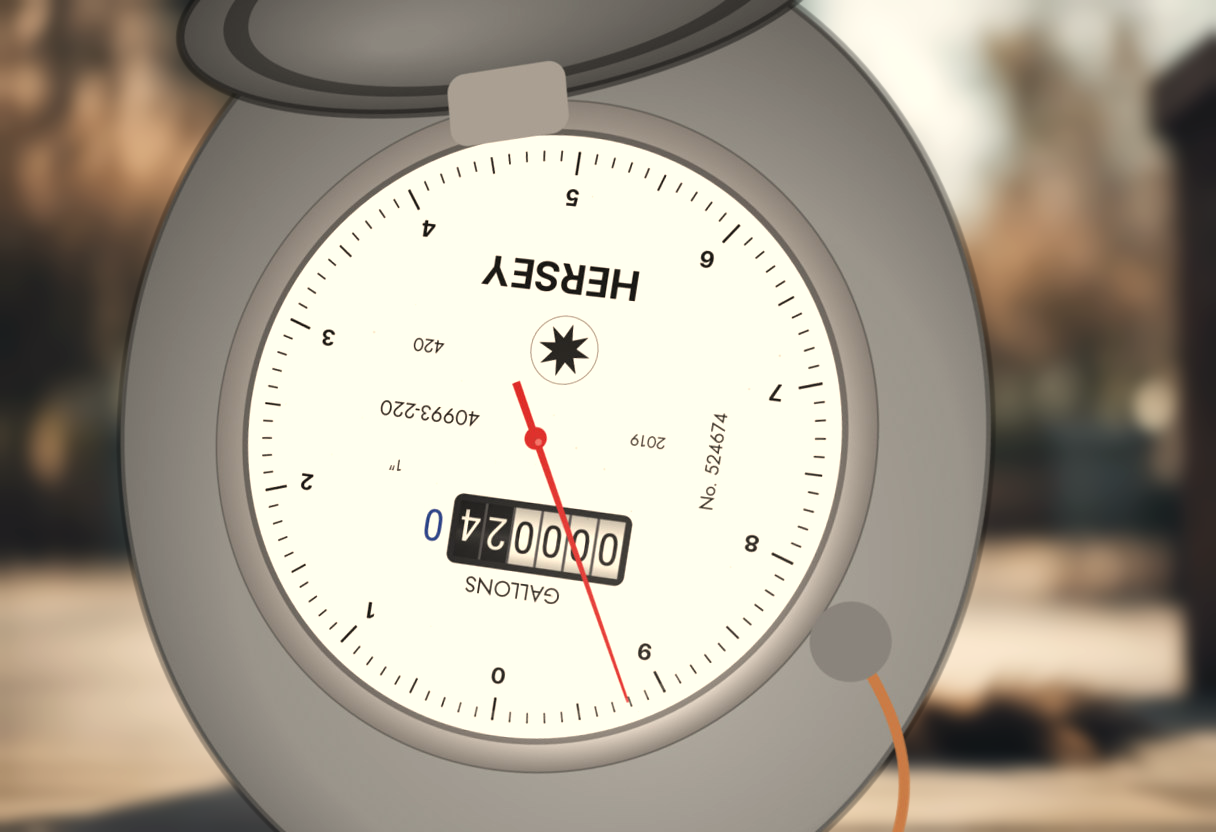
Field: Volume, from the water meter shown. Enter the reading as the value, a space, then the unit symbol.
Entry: 239.2 gal
